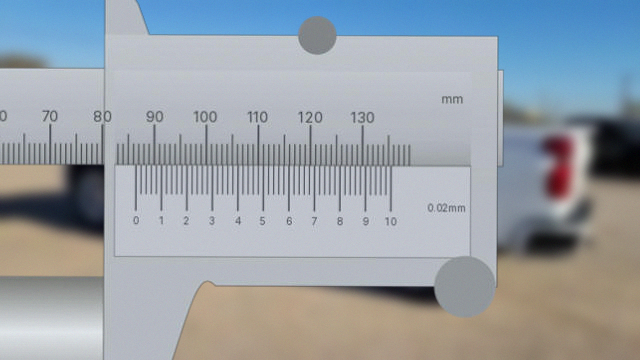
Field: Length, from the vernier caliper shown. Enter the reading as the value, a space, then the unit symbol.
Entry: 86.5 mm
